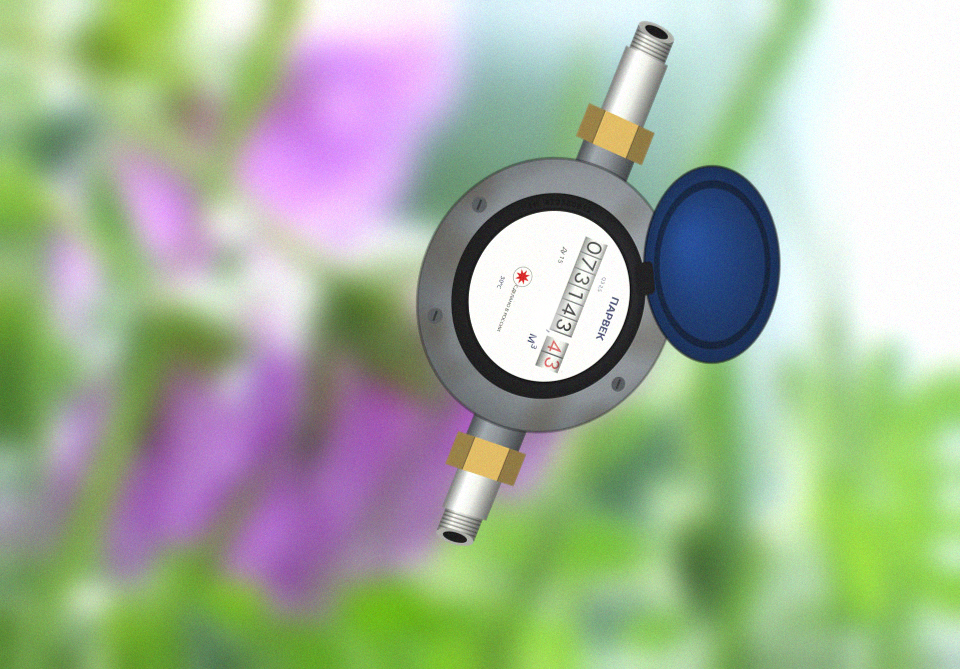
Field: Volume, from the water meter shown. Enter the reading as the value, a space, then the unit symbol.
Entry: 73143.43 m³
